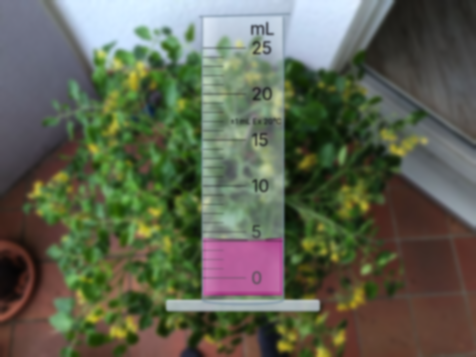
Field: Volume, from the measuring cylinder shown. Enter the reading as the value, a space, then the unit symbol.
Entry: 4 mL
